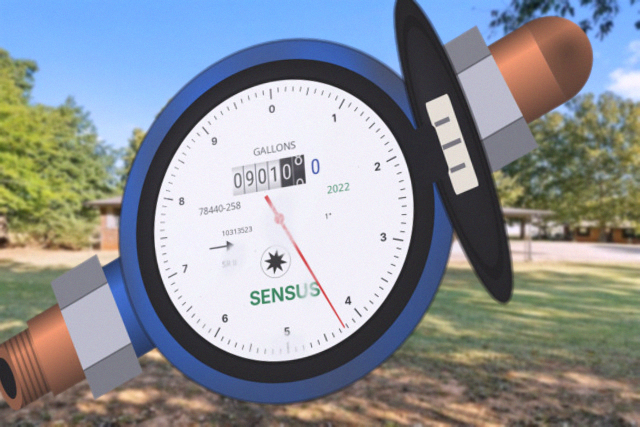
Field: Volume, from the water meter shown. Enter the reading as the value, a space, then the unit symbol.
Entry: 901084.2 gal
